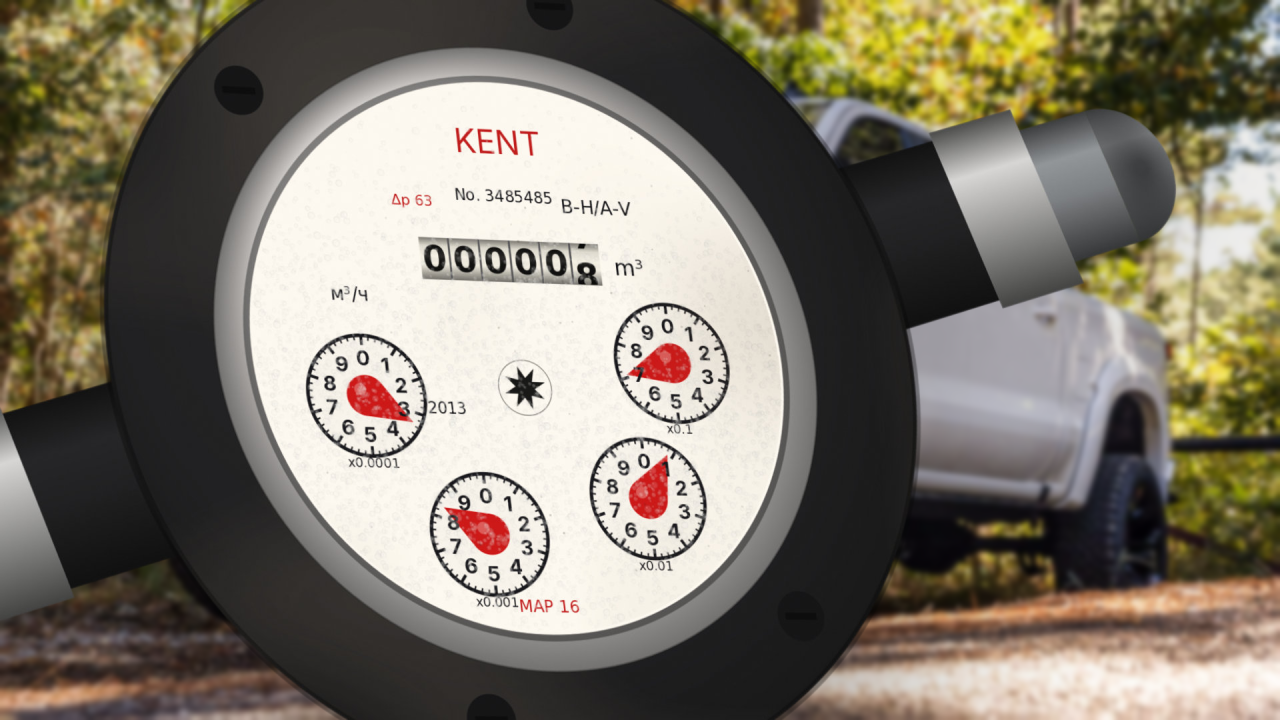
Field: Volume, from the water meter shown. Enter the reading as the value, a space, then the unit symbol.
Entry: 7.7083 m³
